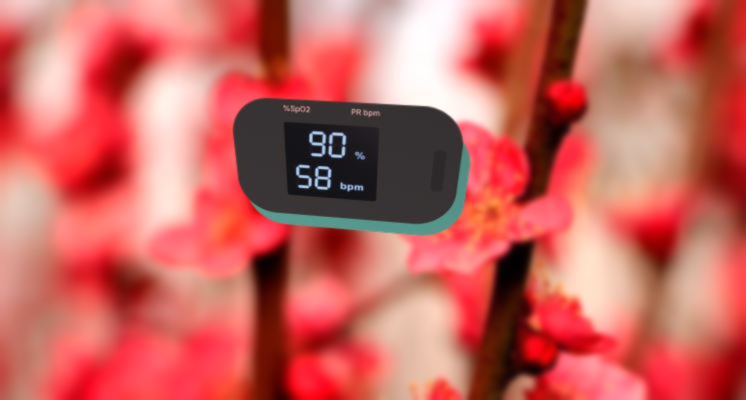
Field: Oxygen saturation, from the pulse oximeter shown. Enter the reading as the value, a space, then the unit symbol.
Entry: 90 %
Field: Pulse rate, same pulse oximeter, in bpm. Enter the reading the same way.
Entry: 58 bpm
